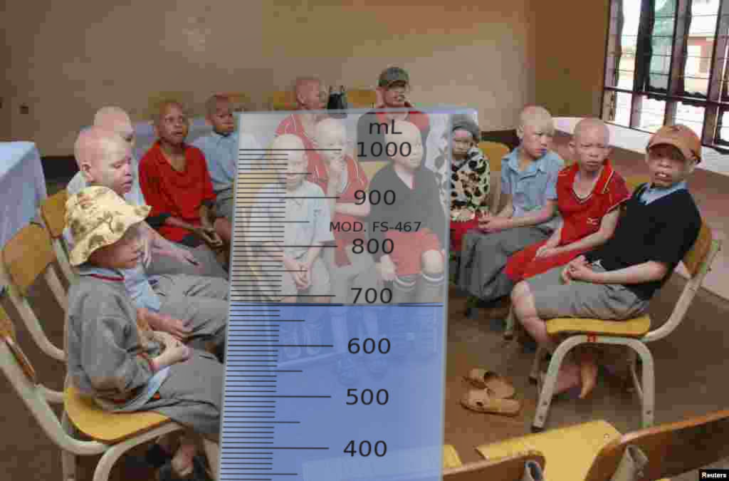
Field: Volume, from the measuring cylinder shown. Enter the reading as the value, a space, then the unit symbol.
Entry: 680 mL
